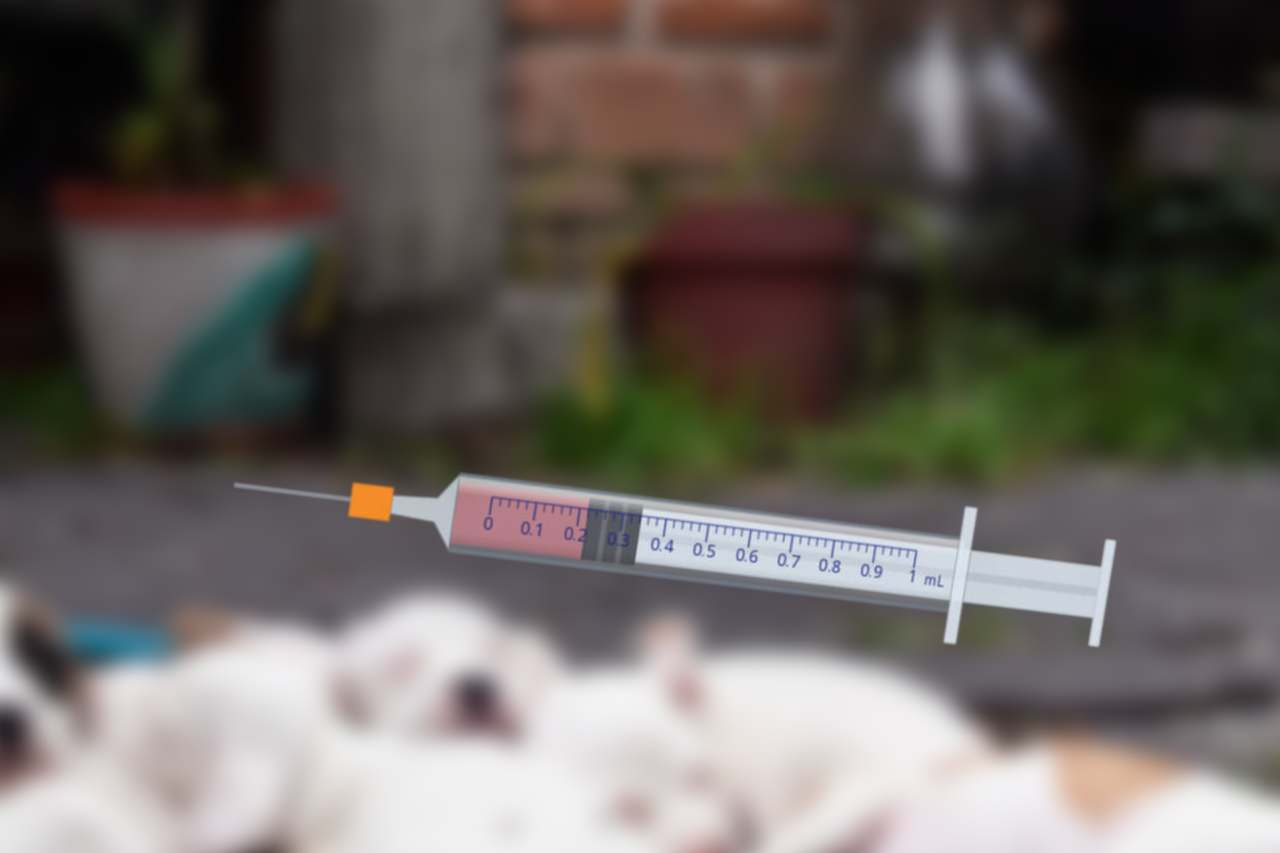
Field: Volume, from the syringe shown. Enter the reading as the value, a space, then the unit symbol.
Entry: 0.22 mL
